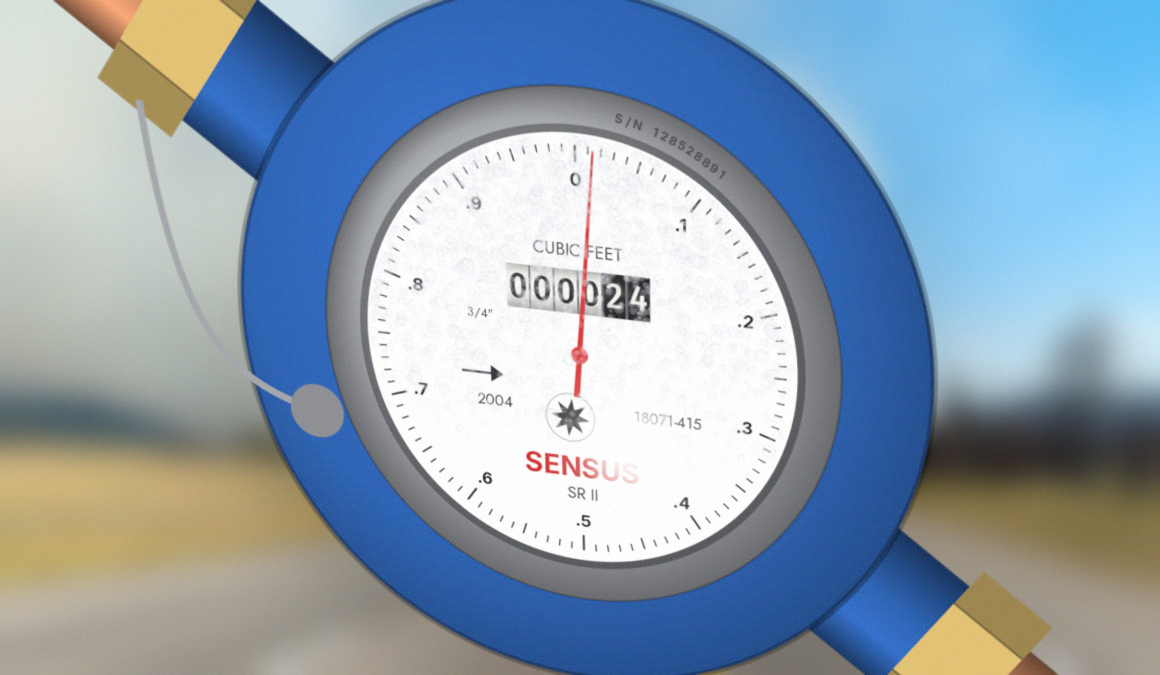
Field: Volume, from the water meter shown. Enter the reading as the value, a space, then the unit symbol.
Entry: 24.01 ft³
